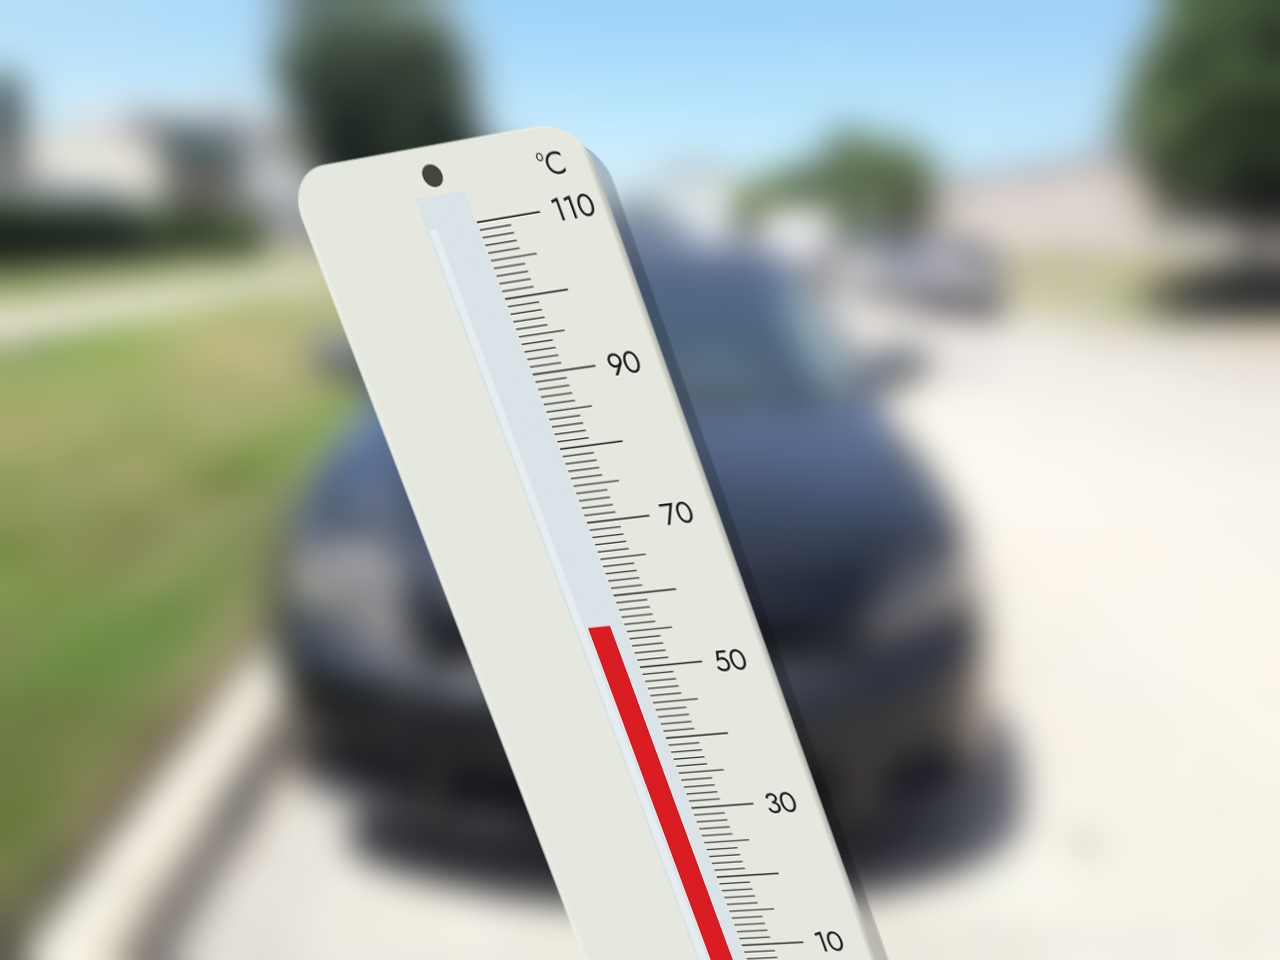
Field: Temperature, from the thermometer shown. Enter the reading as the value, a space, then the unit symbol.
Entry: 56 °C
